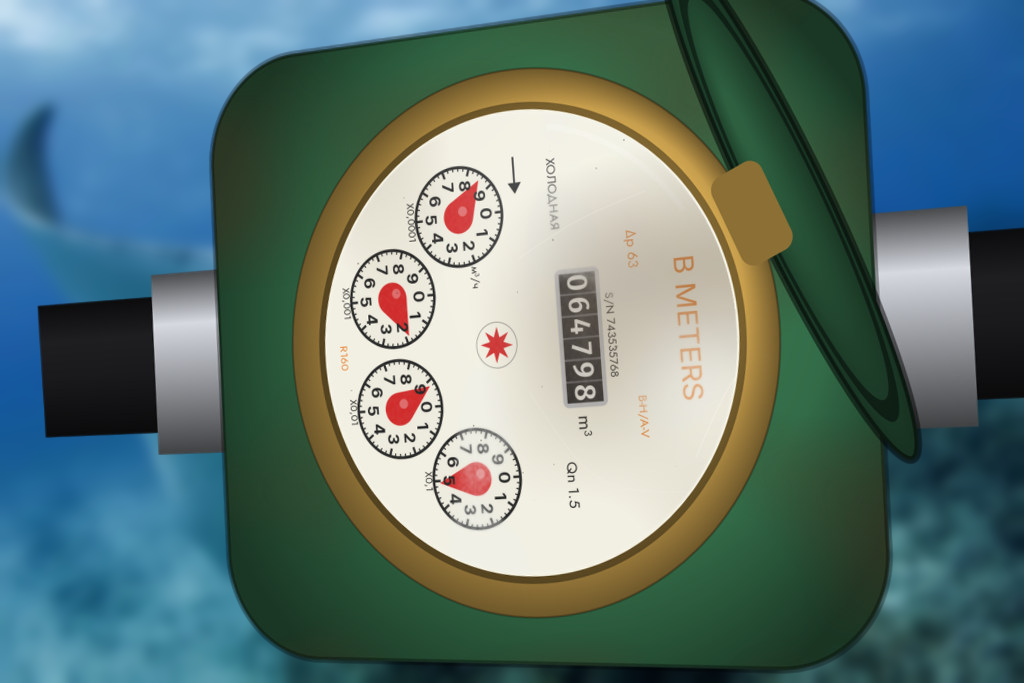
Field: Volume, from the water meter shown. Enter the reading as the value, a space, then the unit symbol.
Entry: 64798.4918 m³
